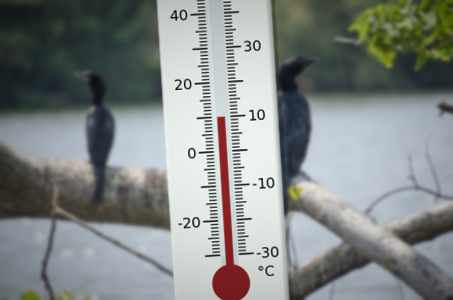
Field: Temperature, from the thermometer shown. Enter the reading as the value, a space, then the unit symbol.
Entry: 10 °C
